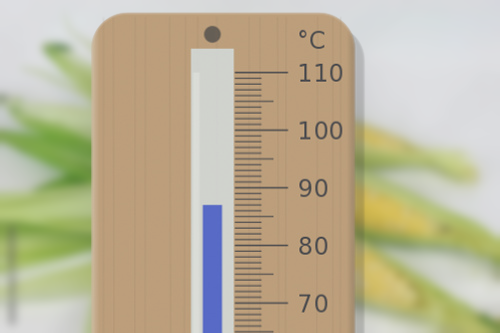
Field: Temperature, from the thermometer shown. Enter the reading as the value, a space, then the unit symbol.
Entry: 87 °C
